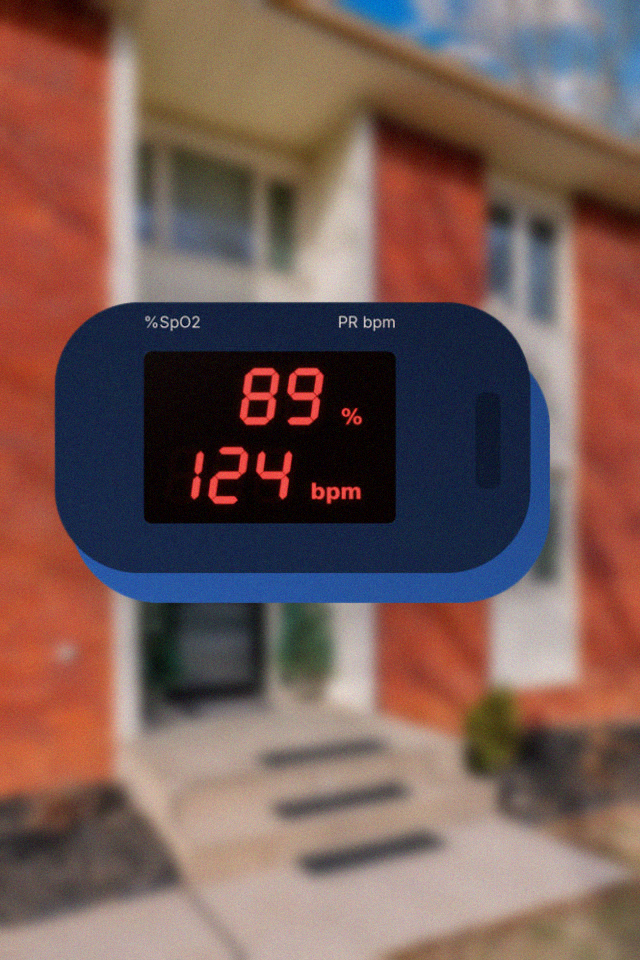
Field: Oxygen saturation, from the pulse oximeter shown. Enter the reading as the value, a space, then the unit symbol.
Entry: 89 %
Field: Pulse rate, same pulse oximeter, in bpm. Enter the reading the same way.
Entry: 124 bpm
